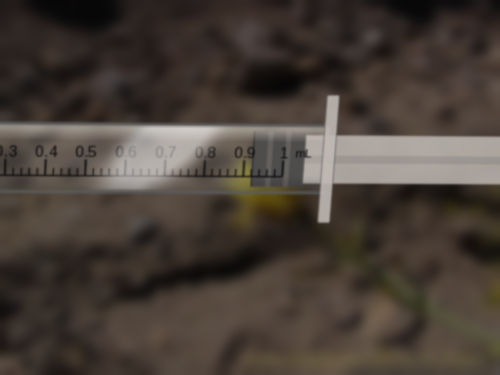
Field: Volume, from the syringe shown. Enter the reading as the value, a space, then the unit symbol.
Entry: 0.92 mL
